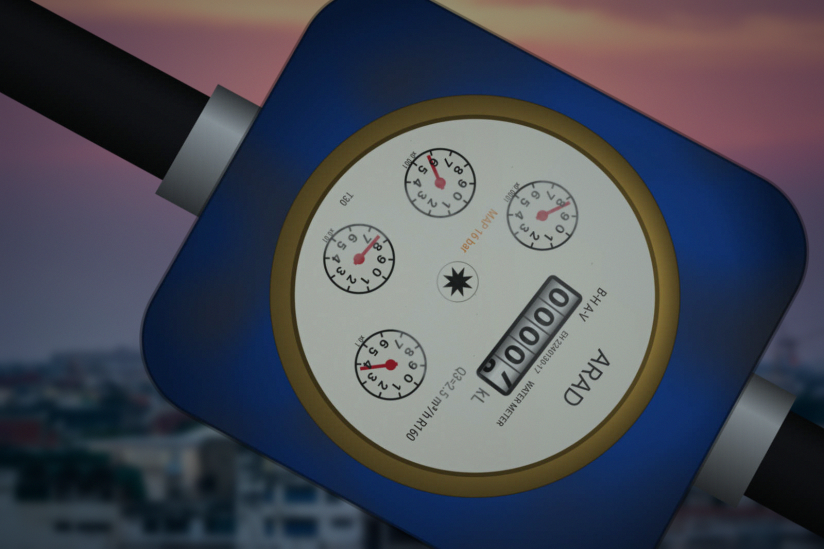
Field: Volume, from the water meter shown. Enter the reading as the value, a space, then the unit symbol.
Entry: 7.3758 kL
